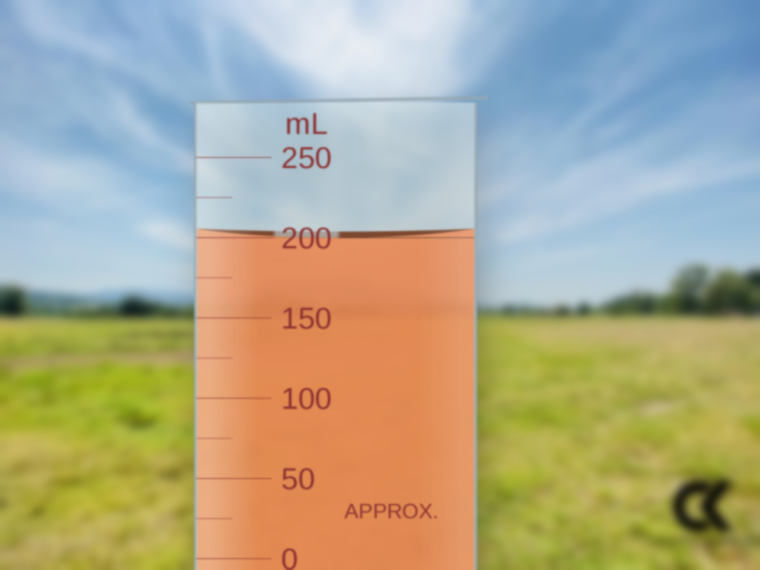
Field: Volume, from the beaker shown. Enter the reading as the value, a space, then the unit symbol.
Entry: 200 mL
